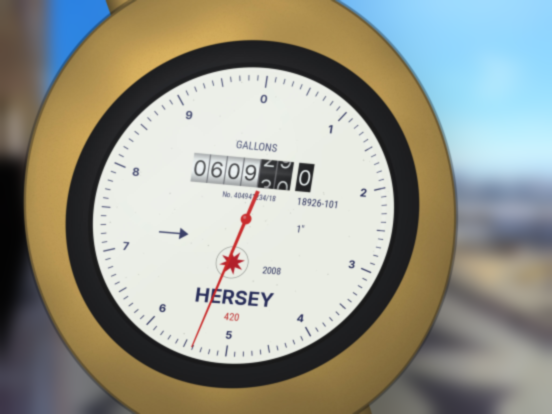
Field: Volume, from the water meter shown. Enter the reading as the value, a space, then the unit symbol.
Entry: 609295.4 gal
